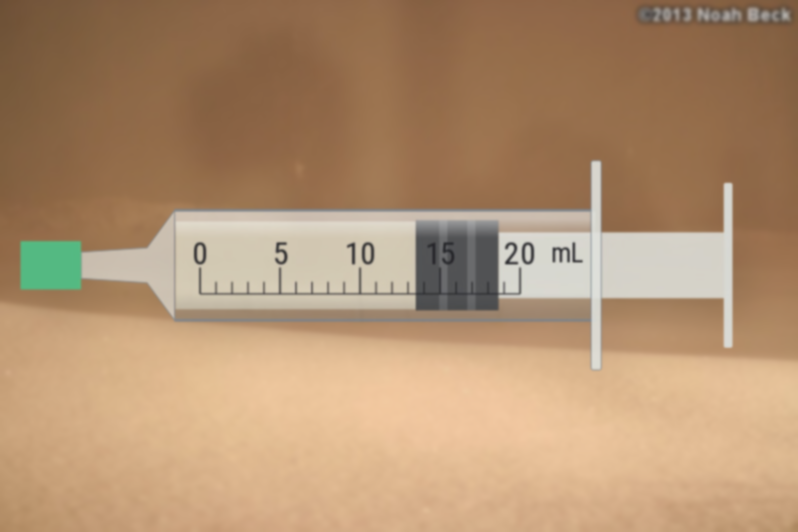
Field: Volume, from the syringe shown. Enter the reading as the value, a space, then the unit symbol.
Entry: 13.5 mL
